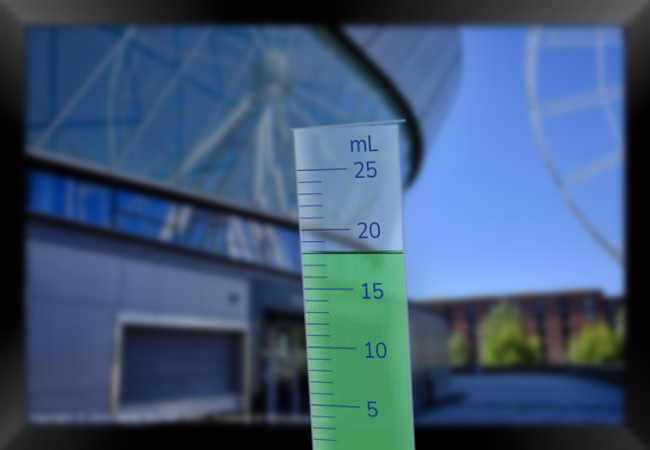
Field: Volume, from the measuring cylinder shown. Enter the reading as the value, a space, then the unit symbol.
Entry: 18 mL
